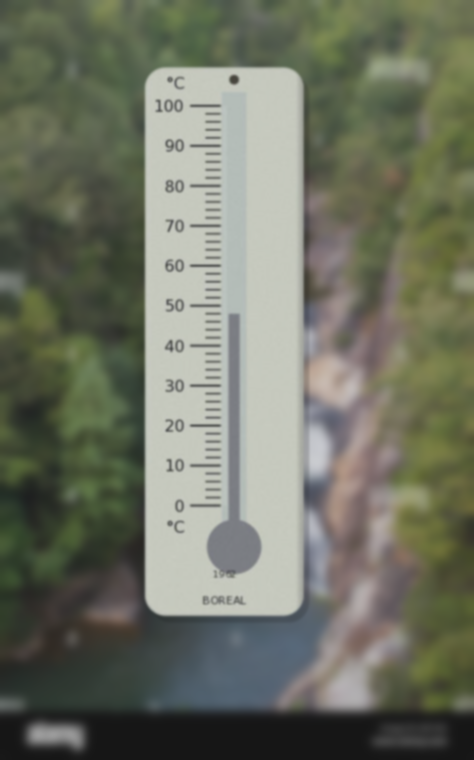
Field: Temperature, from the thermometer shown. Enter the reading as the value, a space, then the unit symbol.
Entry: 48 °C
